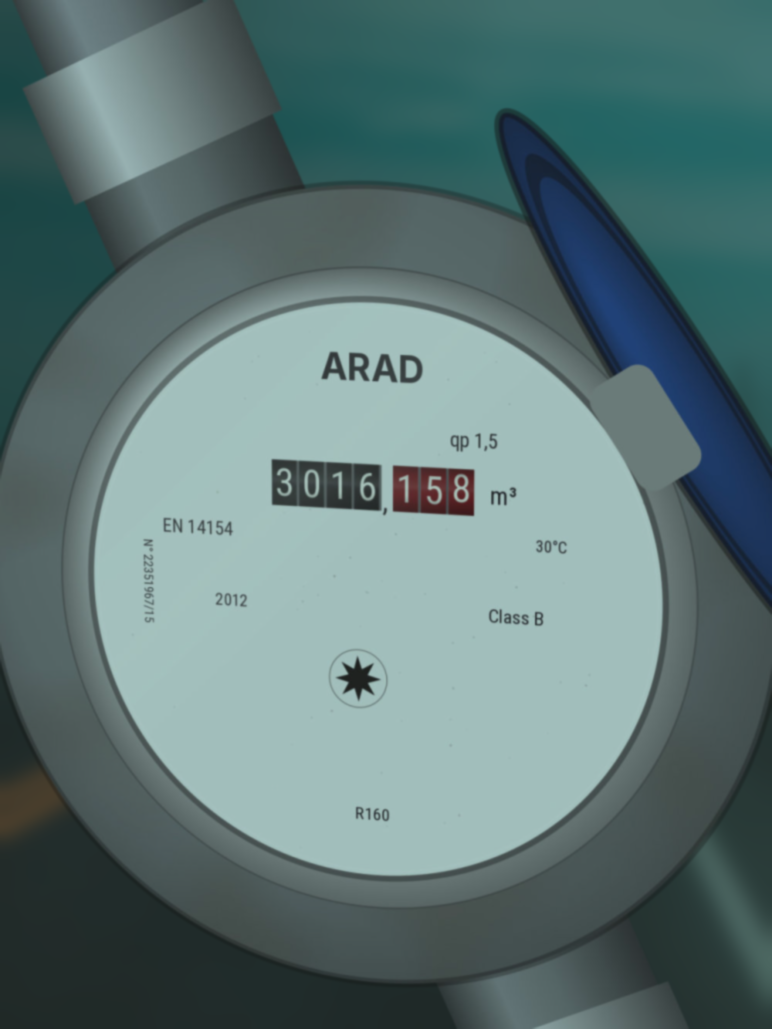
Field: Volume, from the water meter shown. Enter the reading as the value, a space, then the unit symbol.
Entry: 3016.158 m³
